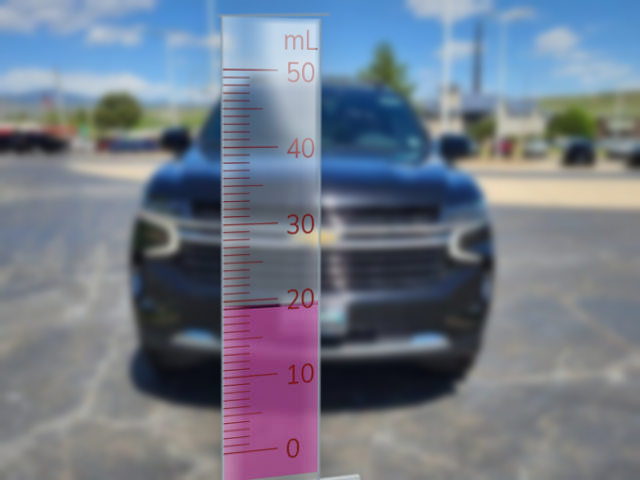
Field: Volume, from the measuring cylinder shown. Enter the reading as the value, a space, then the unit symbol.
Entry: 19 mL
